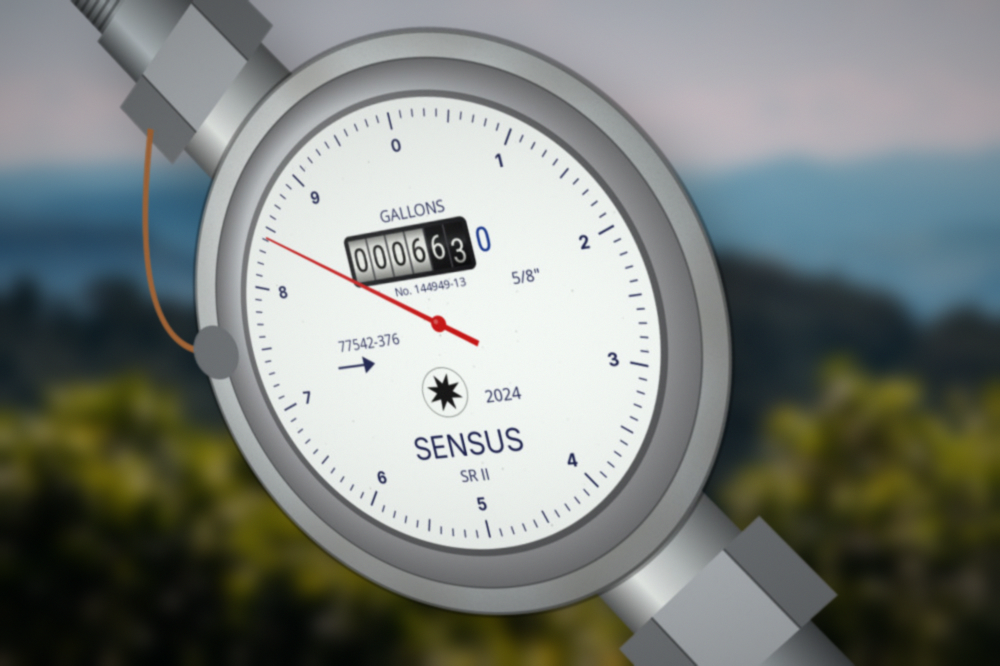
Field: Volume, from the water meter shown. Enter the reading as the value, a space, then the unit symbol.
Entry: 6628.4 gal
